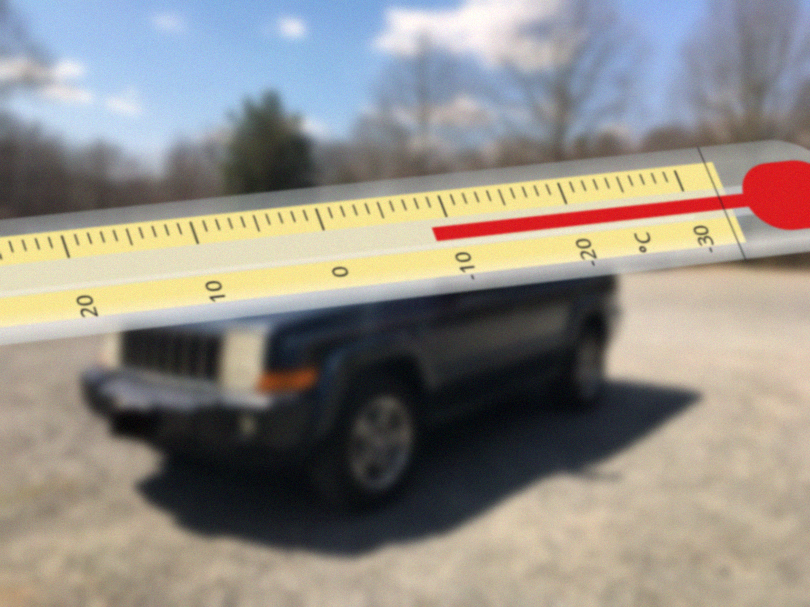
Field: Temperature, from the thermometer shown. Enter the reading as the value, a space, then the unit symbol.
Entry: -8.5 °C
